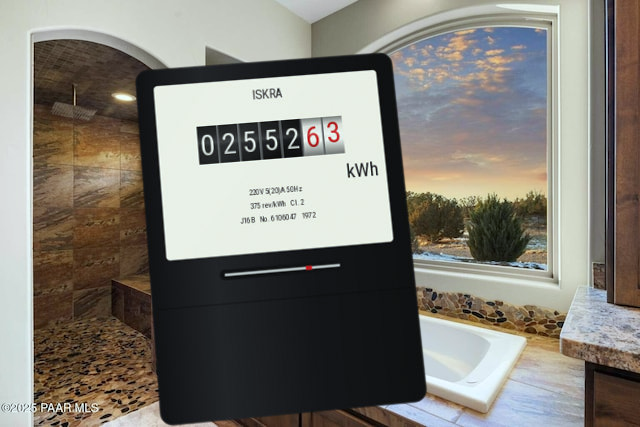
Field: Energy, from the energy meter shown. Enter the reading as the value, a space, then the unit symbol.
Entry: 2552.63 kWh
